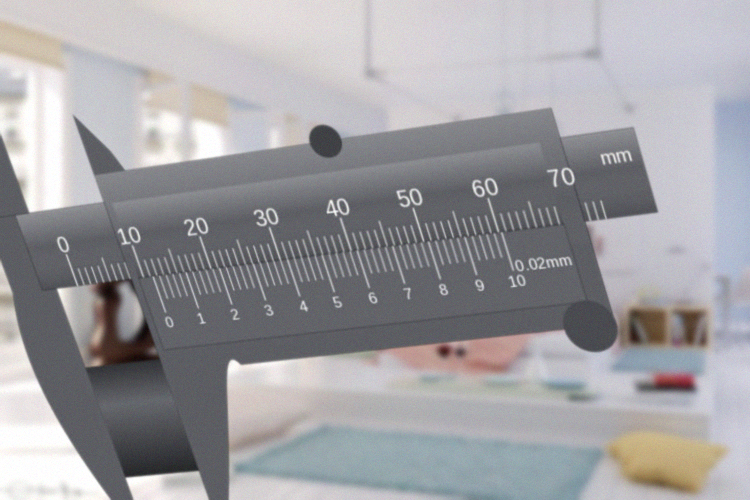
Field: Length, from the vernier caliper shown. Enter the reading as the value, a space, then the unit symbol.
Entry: 11.4 mm
